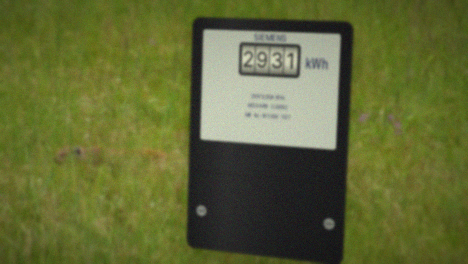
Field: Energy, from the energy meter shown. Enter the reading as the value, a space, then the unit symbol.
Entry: 2931 kWh
